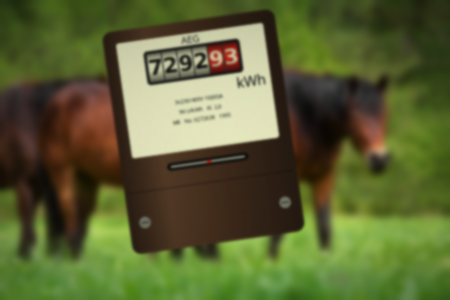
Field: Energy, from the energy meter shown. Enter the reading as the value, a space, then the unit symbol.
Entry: 7292.93 kWh
